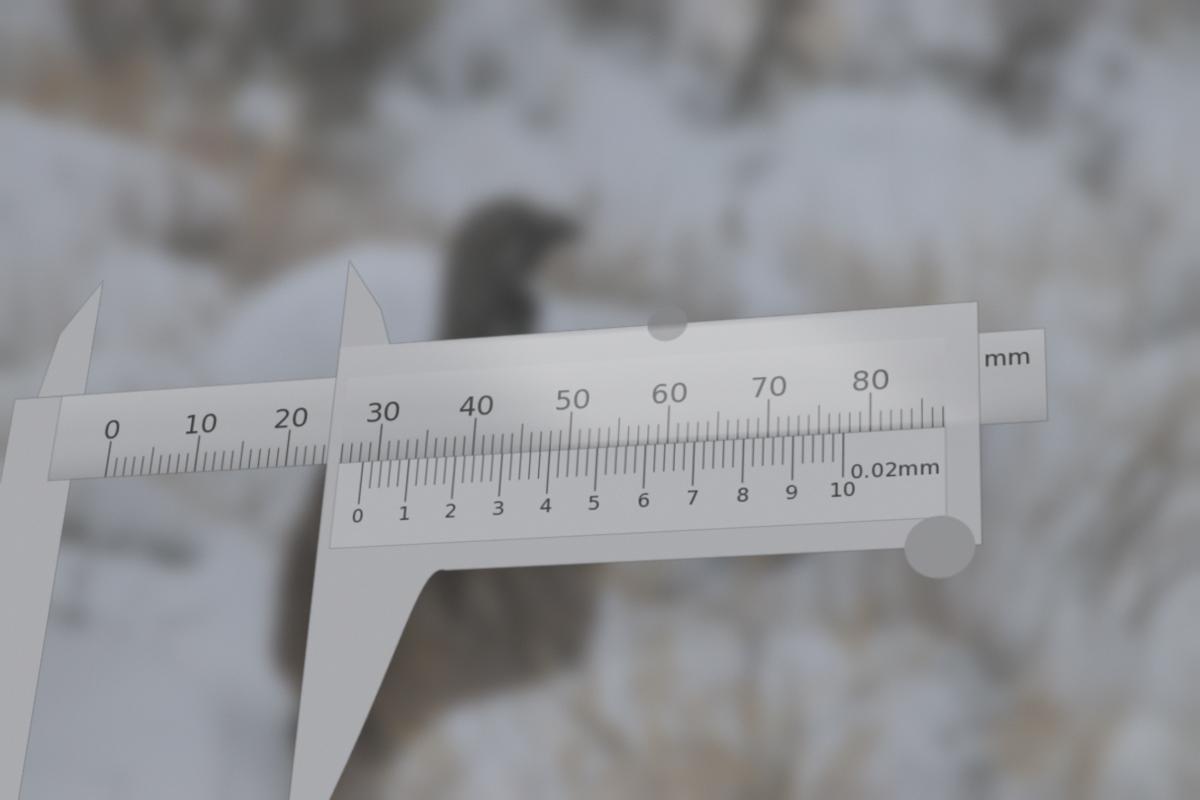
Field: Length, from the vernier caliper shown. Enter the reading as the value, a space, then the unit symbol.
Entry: 28.4 mm
